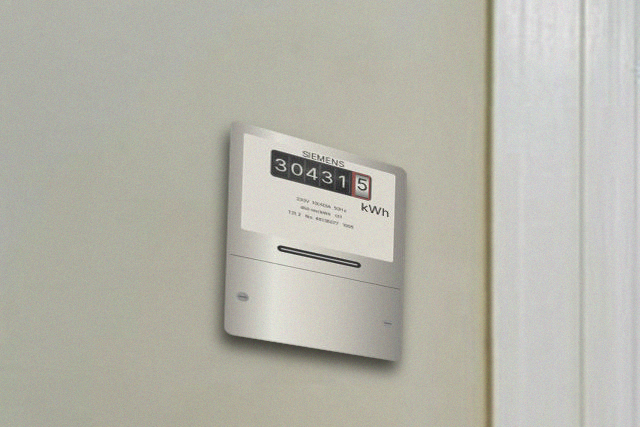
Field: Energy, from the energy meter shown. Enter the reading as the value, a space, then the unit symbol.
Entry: 30431.5 kWh
